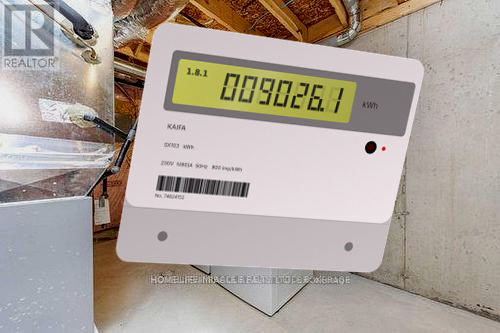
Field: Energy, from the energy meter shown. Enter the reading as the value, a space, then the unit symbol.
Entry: 9026.1 kWh
